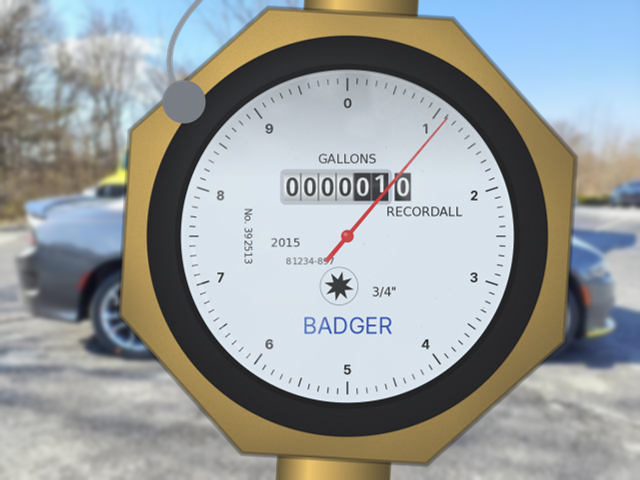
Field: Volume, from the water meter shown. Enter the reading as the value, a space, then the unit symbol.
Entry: 11.1 gal
